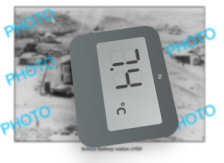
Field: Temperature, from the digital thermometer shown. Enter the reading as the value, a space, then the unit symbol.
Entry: 7.4 °C
